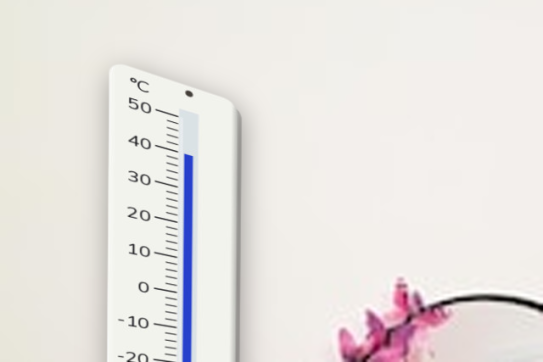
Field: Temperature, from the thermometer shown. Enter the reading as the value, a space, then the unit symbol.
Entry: 40 °C
